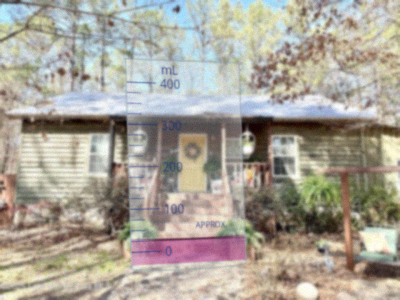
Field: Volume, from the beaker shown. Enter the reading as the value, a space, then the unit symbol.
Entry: 25 mL
